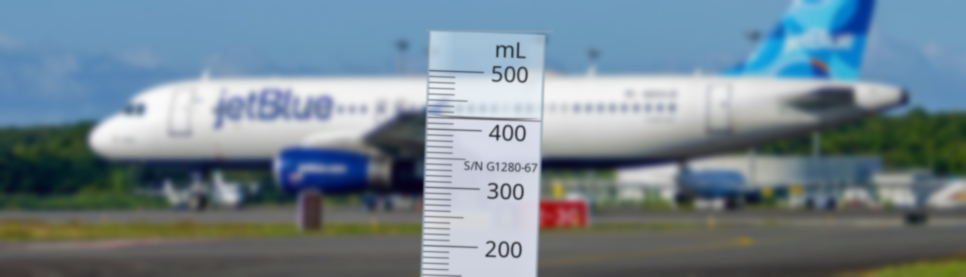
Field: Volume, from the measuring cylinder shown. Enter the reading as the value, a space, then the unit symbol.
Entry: 420 mL
